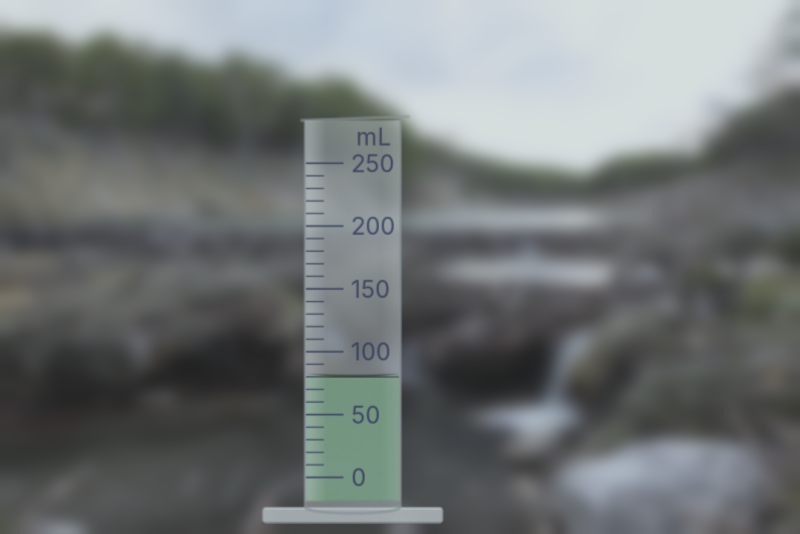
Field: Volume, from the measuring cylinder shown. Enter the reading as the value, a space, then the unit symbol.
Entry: 80 mL
